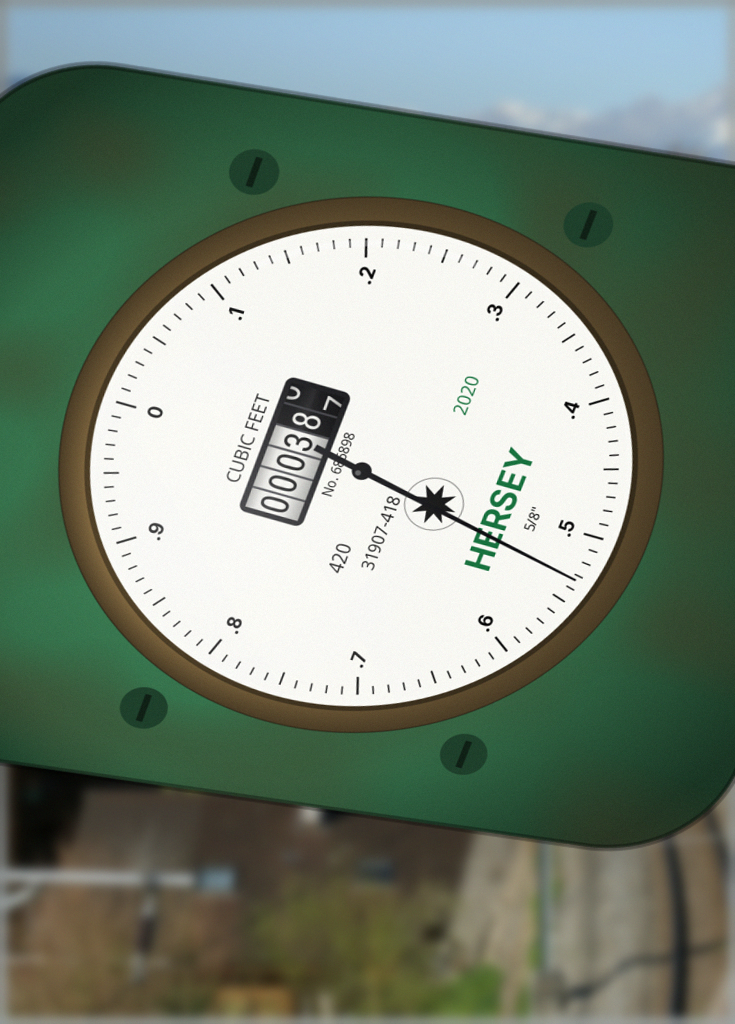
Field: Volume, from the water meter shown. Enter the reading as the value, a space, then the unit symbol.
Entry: 386.53 ft³
